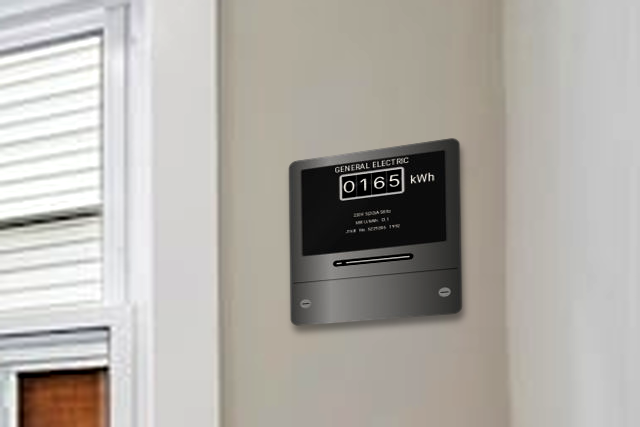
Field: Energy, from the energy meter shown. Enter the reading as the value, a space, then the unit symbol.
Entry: 165 kWh
